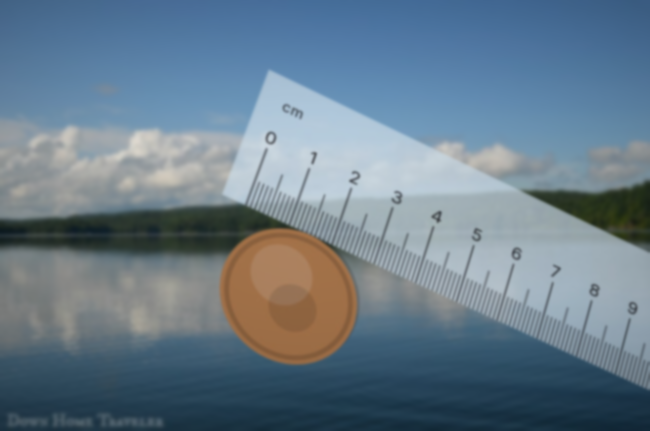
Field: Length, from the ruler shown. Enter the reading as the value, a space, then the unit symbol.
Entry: 3 cm
